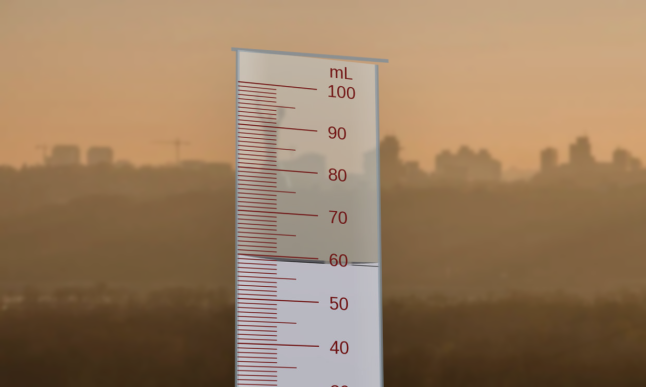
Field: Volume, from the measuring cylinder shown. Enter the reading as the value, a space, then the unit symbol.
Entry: 59 mL
